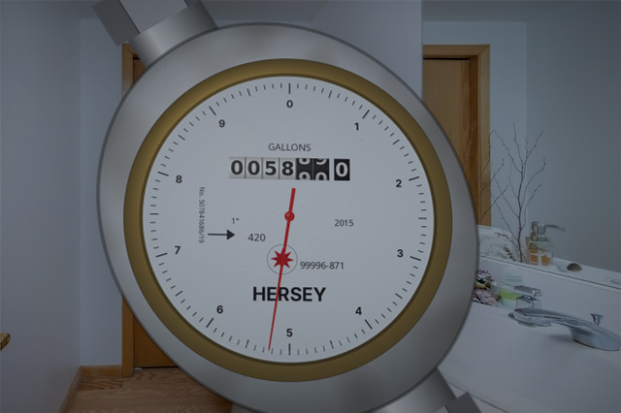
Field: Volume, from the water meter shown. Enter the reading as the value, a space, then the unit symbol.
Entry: 58895.2 gal
